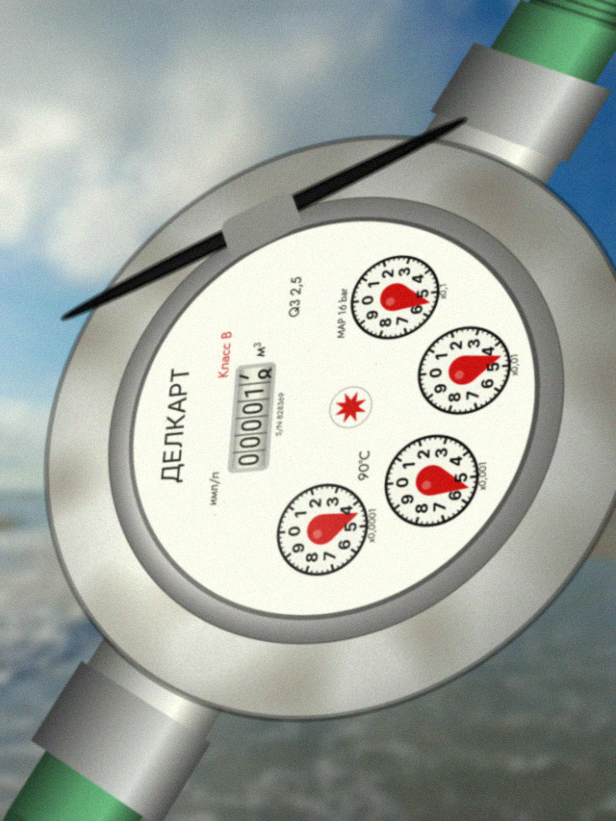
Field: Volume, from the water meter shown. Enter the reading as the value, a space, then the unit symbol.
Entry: 17.5454 m³
